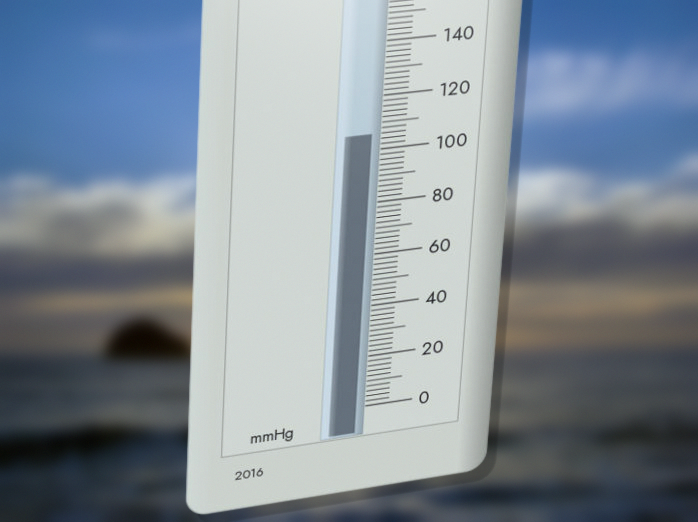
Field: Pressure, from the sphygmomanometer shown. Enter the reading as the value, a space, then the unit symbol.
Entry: 106 mmHg
